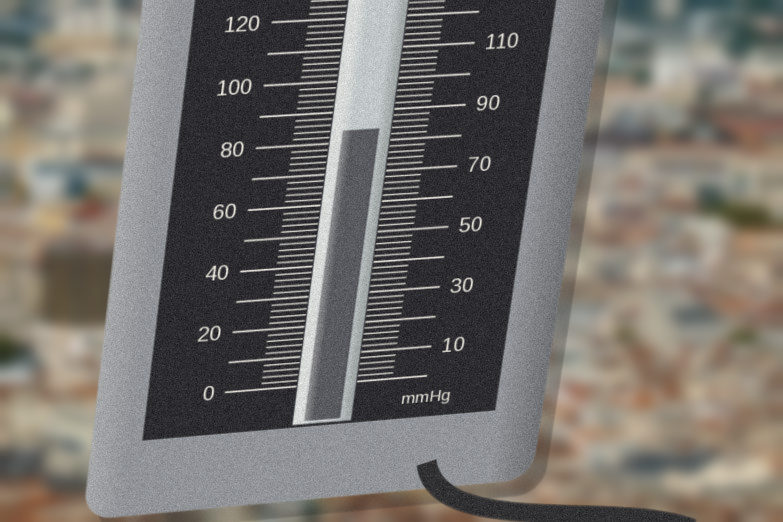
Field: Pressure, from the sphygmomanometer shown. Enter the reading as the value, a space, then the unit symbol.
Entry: 84 mmHg
